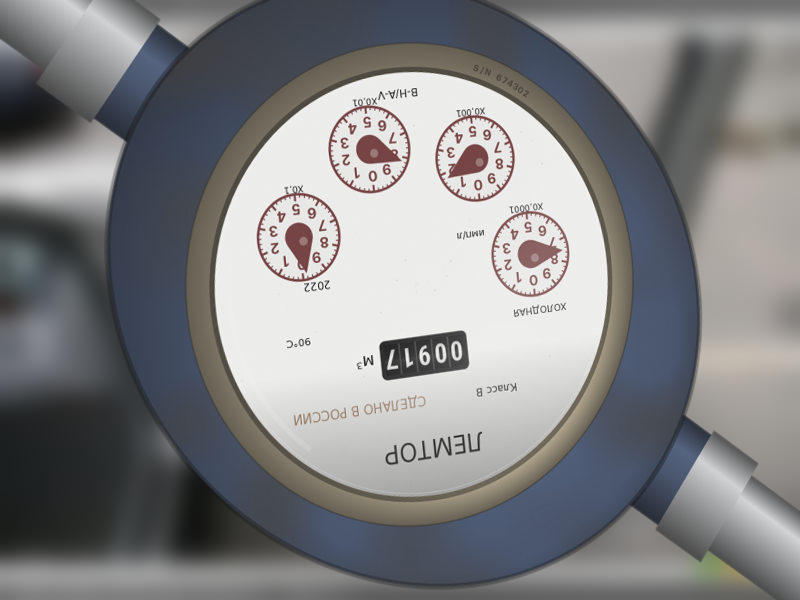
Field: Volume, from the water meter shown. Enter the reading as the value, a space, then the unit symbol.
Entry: 916.9817 m³
